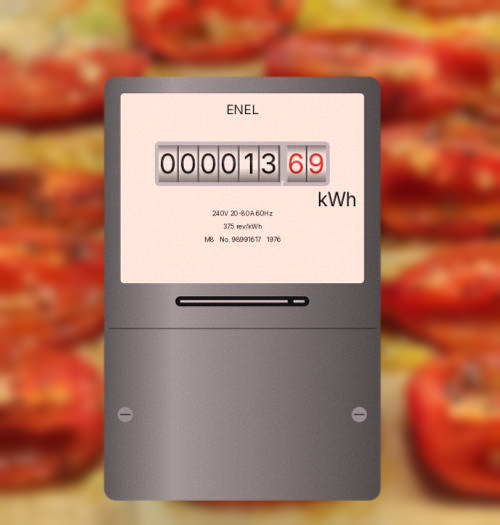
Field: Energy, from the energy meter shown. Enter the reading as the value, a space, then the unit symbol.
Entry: 13.69 kWh
